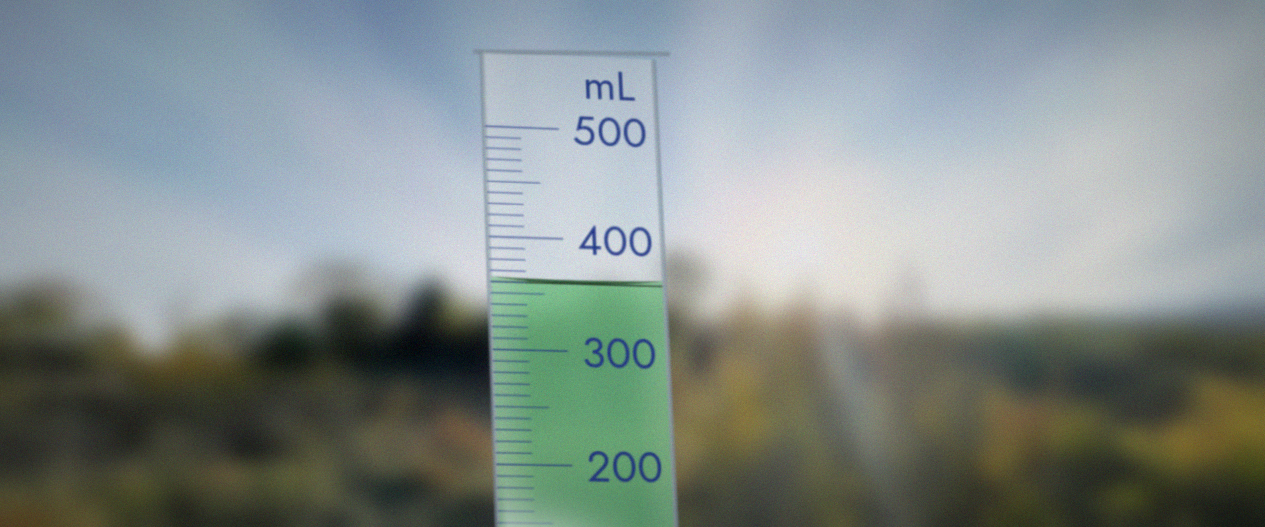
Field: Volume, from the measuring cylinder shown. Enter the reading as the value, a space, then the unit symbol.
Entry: 360 mL
